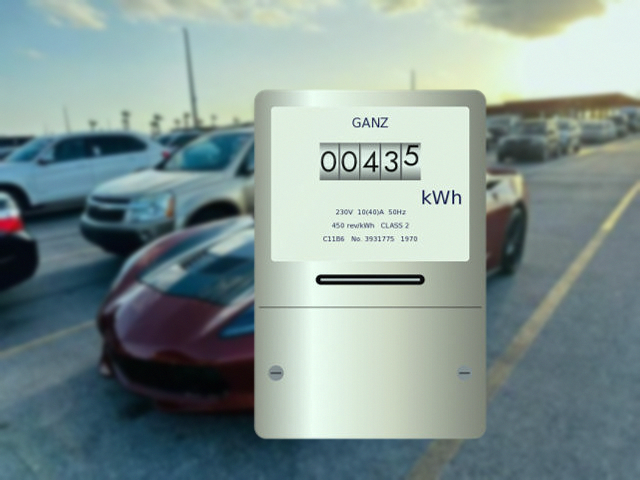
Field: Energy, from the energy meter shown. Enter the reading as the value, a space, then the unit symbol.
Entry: 435 kWh
